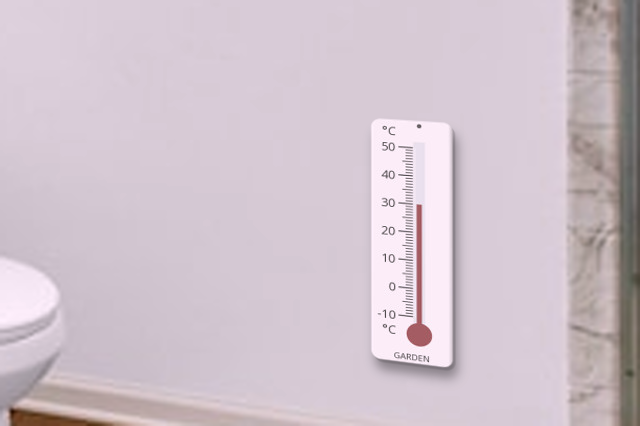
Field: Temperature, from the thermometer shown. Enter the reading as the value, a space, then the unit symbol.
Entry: 30 °C
